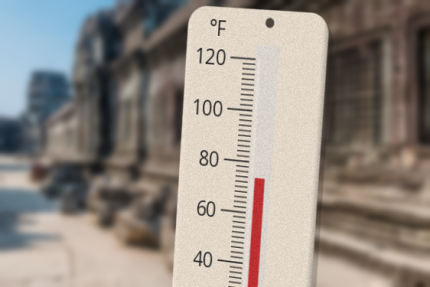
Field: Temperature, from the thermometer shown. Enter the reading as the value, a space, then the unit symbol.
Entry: 74 °F
